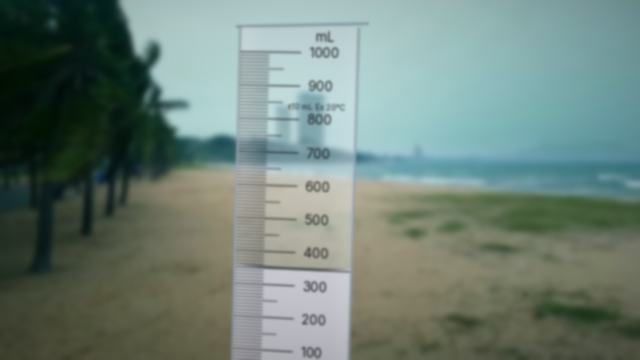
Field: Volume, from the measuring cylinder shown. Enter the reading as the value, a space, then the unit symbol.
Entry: 350 mL
